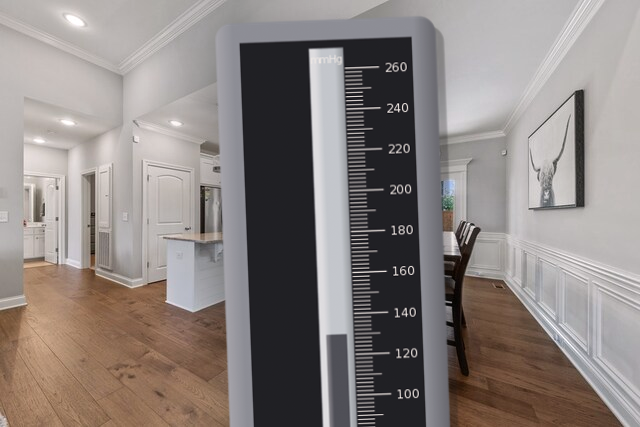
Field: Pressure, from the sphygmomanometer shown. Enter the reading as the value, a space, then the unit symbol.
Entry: 130 mmHg
